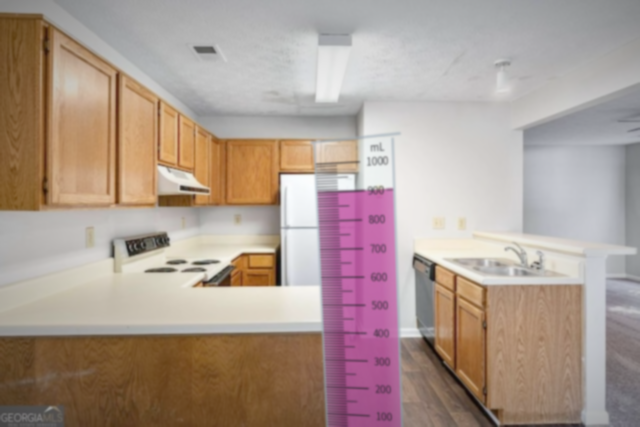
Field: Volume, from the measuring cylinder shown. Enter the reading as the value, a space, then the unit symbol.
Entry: 900 mL
